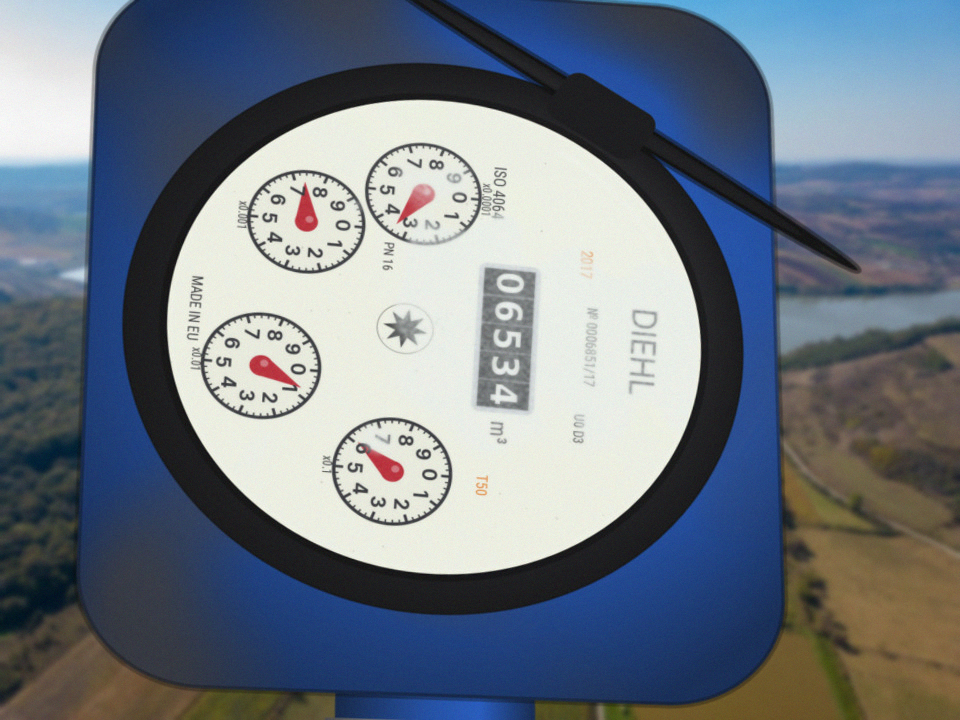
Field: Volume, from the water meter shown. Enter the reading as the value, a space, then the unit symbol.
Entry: 6534.6073 m³
